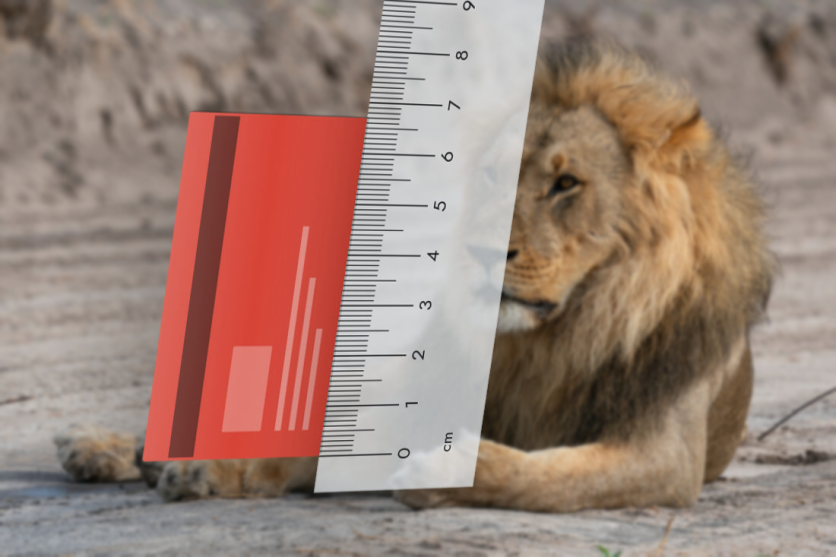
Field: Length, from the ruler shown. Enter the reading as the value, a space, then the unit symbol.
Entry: 6.7 cm
